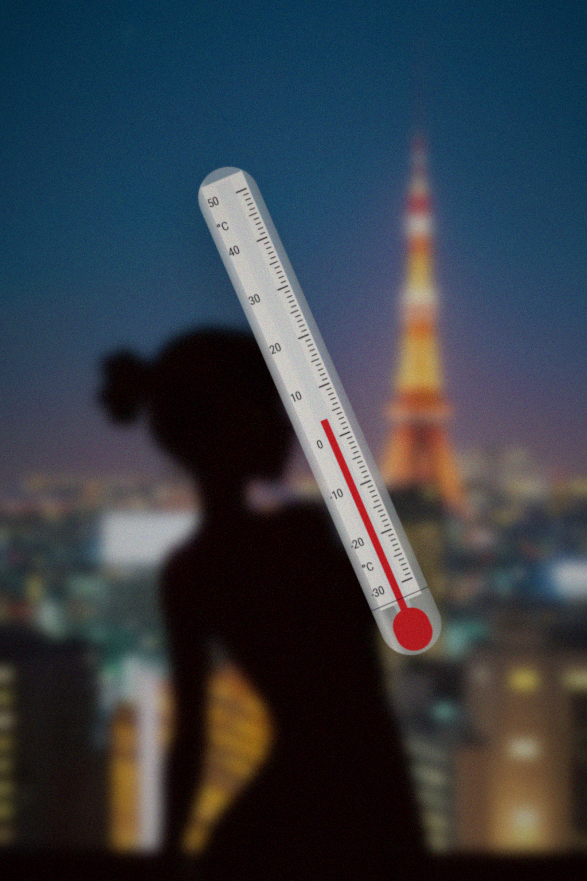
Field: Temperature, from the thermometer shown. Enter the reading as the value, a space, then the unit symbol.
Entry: 4 °C
